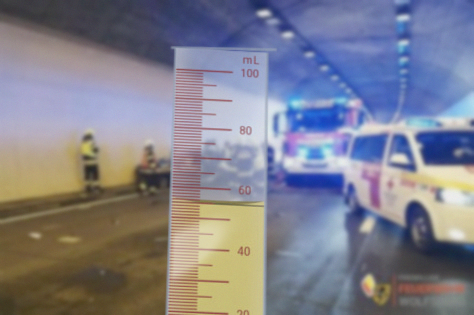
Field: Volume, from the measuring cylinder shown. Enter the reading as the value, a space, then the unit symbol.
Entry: 55 mL
